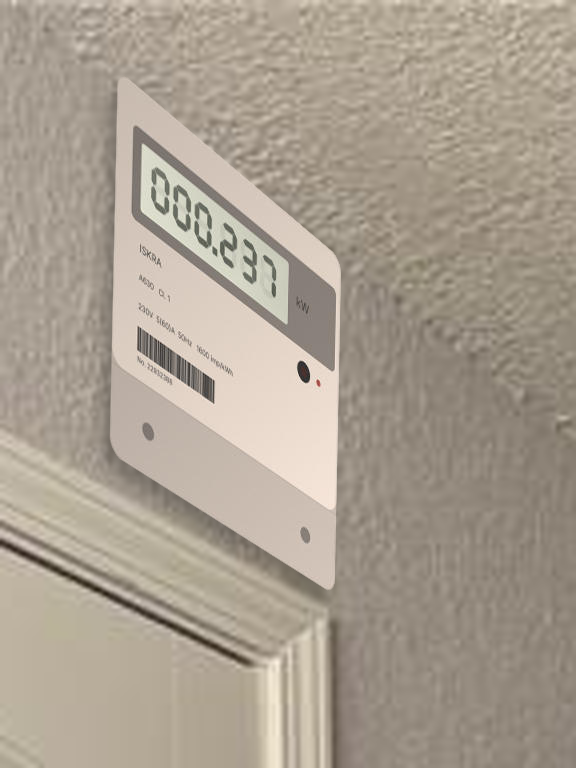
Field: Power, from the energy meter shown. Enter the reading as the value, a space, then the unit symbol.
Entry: 0.237 kW
